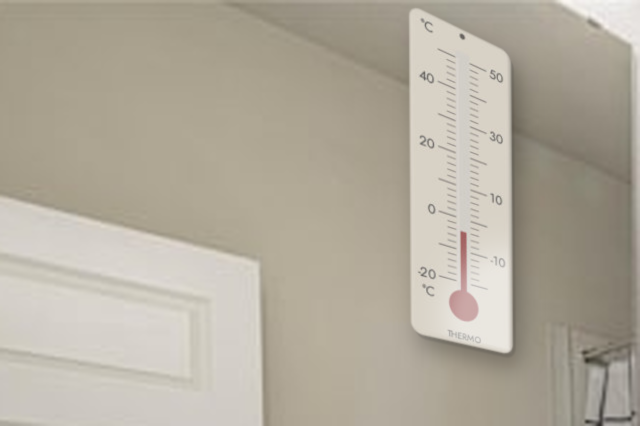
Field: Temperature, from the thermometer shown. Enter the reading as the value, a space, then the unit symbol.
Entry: -4 °C
